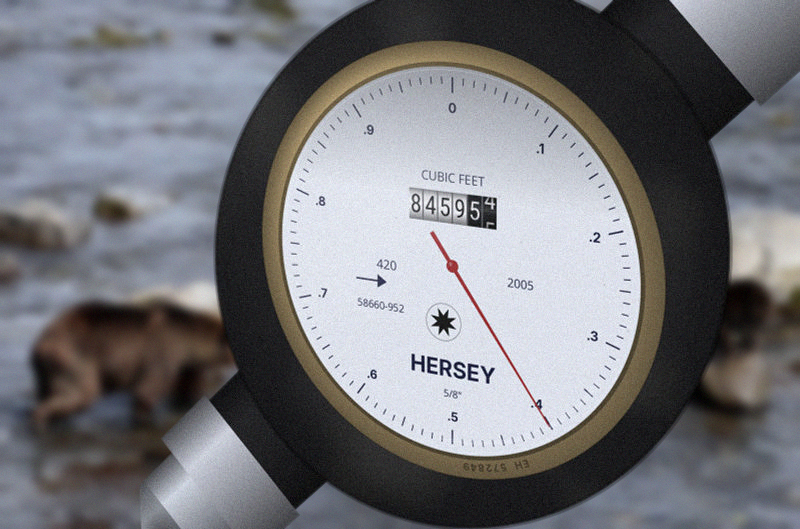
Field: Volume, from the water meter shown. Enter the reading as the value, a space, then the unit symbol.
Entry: 845954.40 ft³
